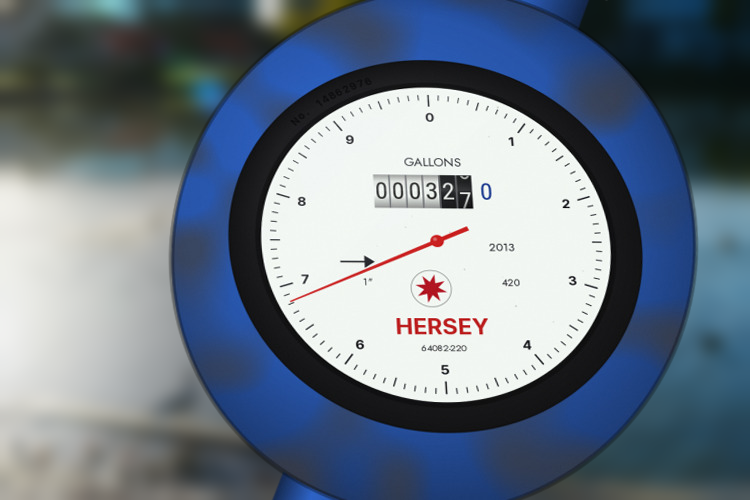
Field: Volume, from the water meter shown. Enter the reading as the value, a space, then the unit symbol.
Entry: 3266.8 gal
